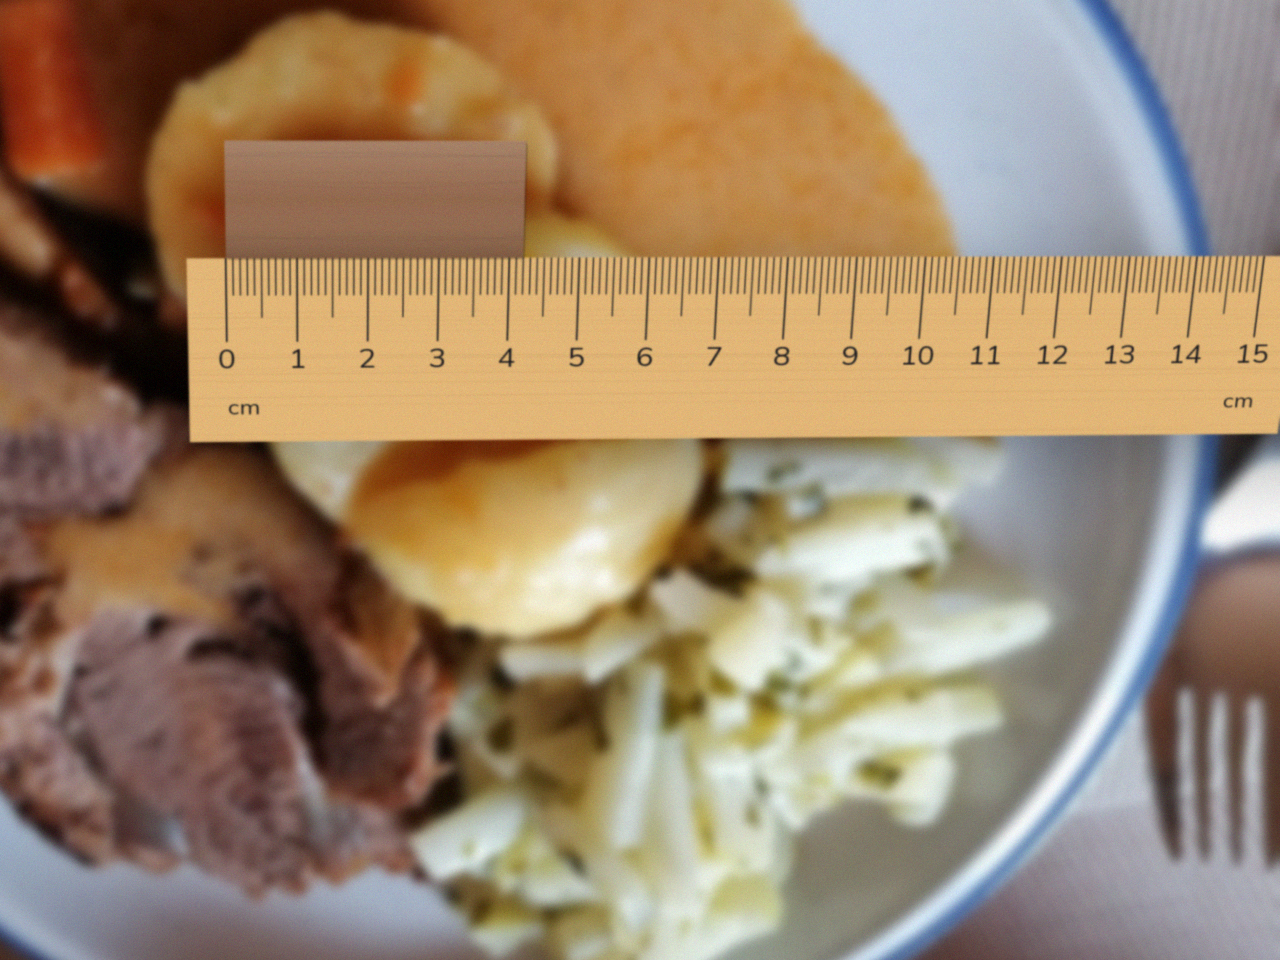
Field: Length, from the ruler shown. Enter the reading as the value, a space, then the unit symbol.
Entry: 4.2 cm
